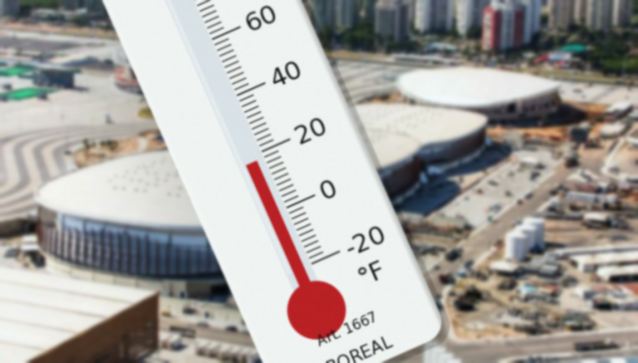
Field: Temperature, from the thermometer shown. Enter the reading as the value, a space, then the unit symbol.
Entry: 18 °F
